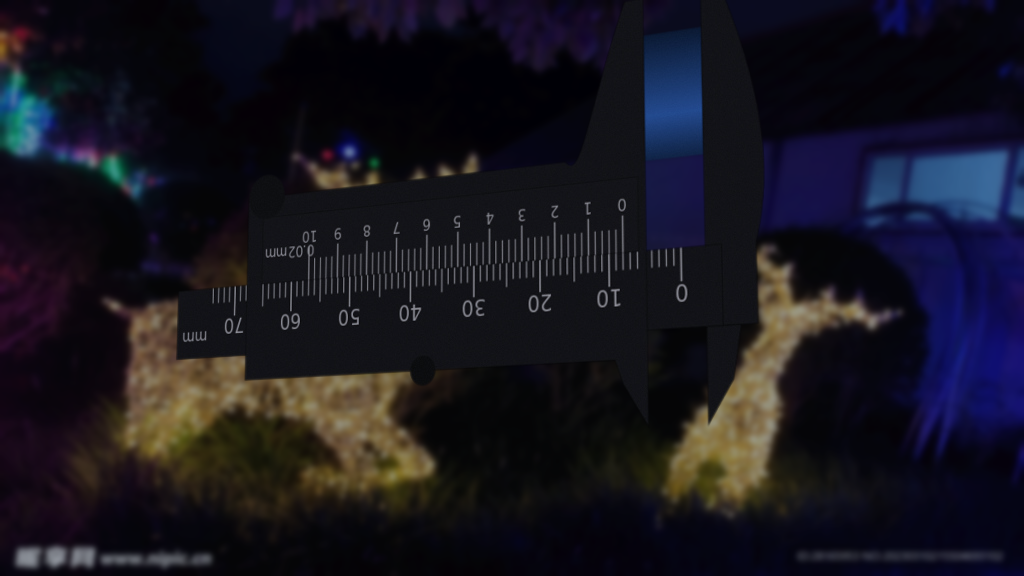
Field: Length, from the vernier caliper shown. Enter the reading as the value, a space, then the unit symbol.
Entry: 8.0 mm
